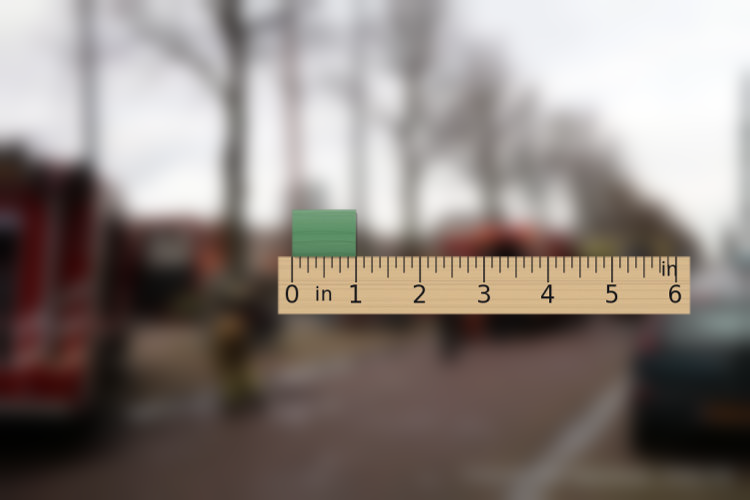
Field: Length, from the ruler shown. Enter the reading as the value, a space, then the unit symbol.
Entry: 1 in
